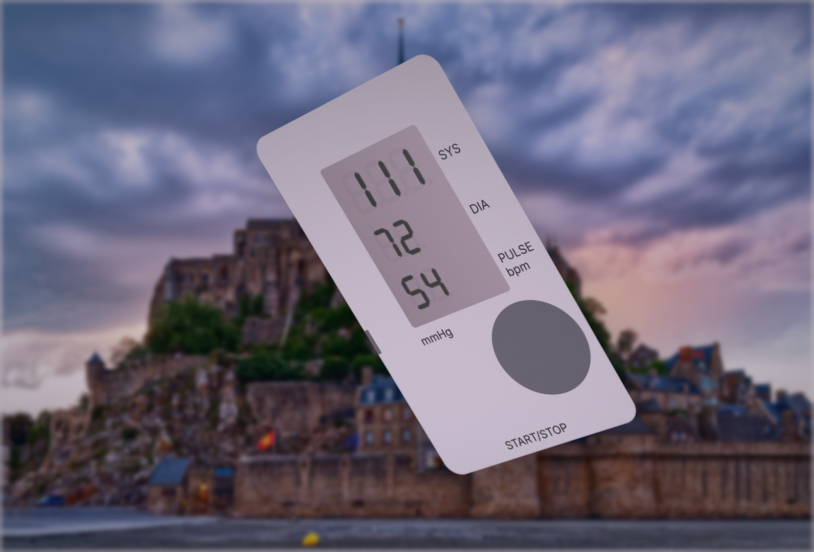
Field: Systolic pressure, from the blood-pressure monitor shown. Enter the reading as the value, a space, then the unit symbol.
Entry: 111 mmHg
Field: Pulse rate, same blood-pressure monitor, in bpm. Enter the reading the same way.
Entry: 54 bpm
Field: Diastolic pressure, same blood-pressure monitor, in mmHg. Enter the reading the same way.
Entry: 72 mmHg
